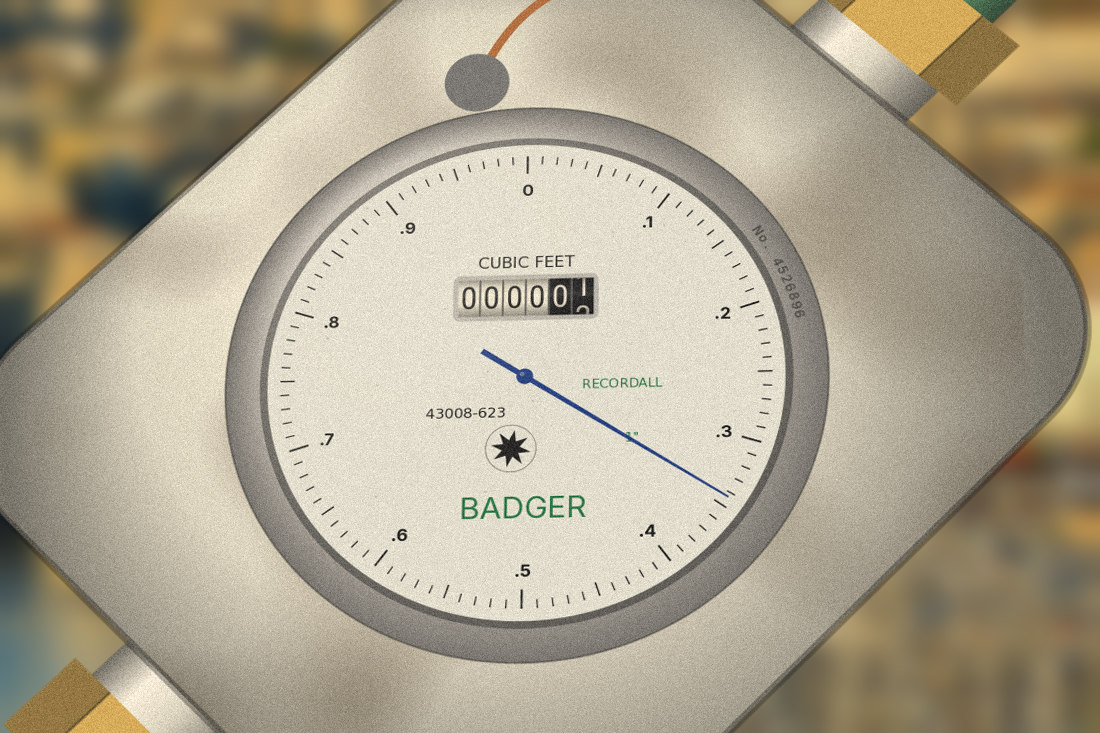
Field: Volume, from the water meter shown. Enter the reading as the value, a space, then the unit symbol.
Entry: 1.34 ft³
